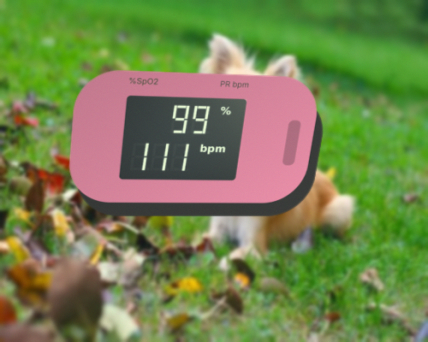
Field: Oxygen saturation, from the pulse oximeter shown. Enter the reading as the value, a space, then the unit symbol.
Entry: 99 %
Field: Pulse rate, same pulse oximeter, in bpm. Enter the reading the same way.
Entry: 111 bpm
